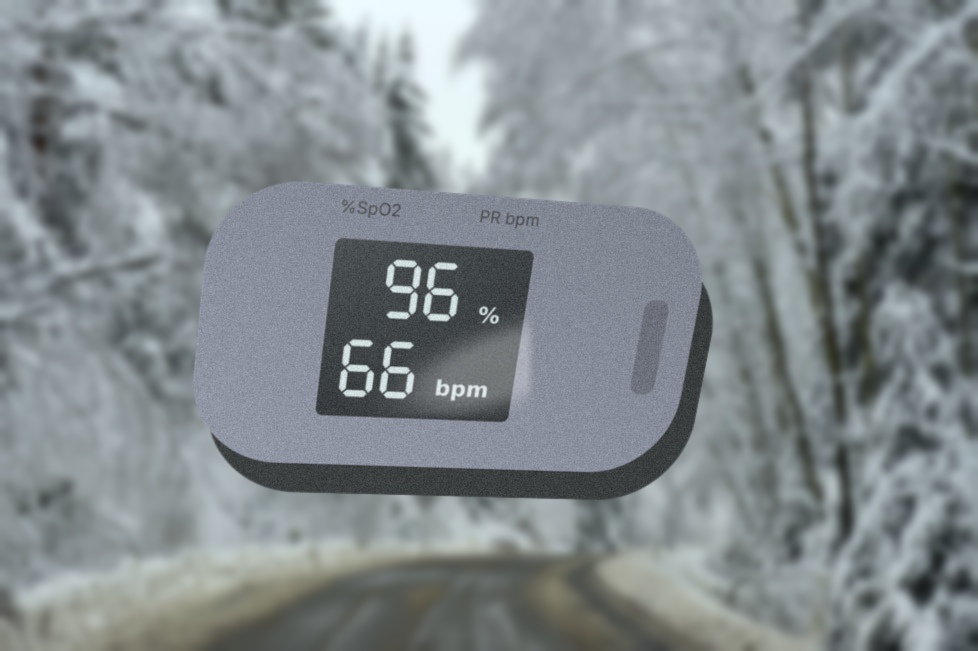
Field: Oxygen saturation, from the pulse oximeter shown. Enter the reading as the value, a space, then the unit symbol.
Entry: 96 %
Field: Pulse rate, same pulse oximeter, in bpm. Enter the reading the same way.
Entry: 66 bpm
